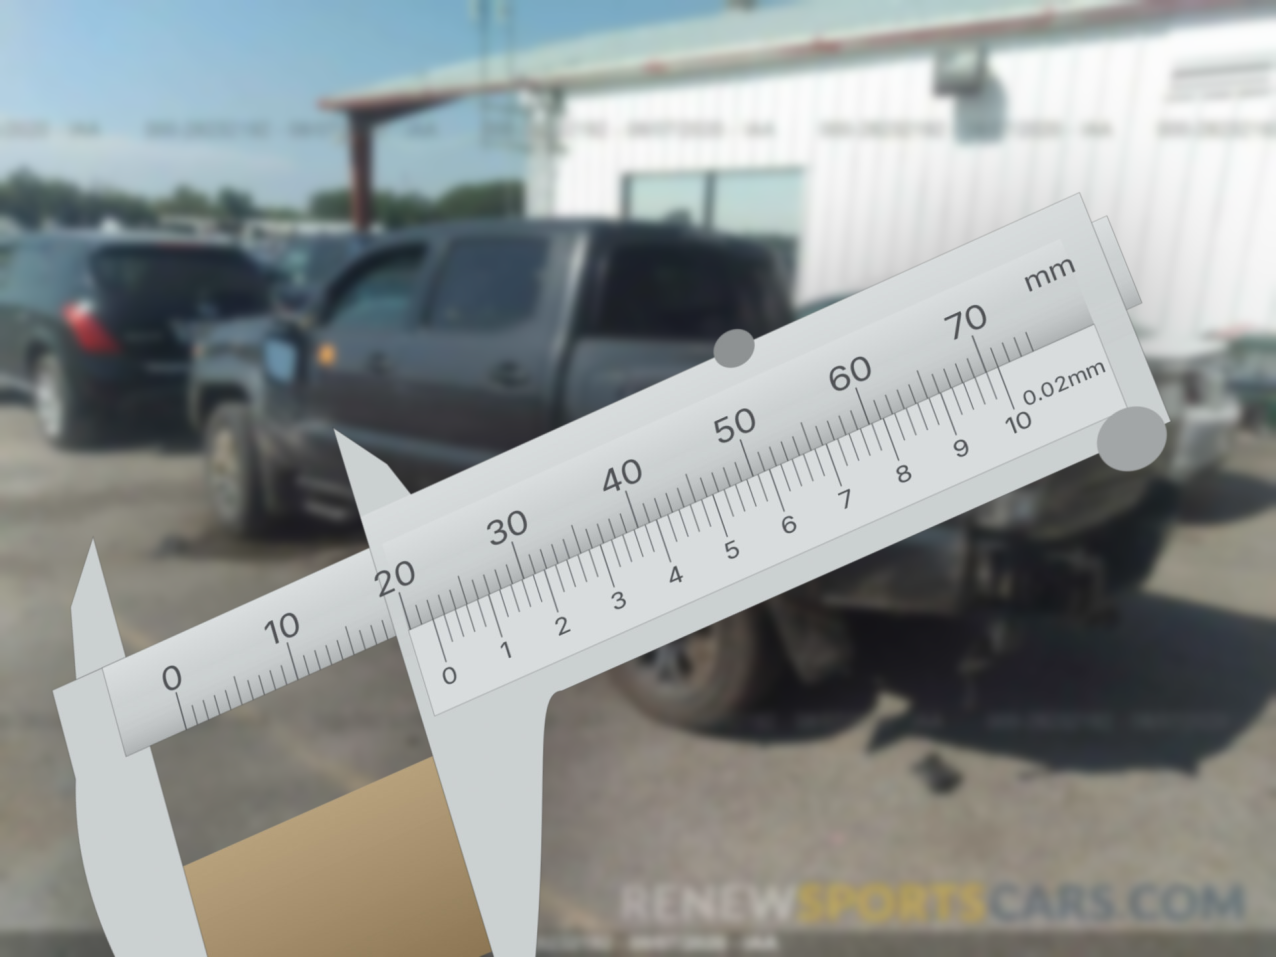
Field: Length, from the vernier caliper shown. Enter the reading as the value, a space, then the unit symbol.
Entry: 22.0 mm
